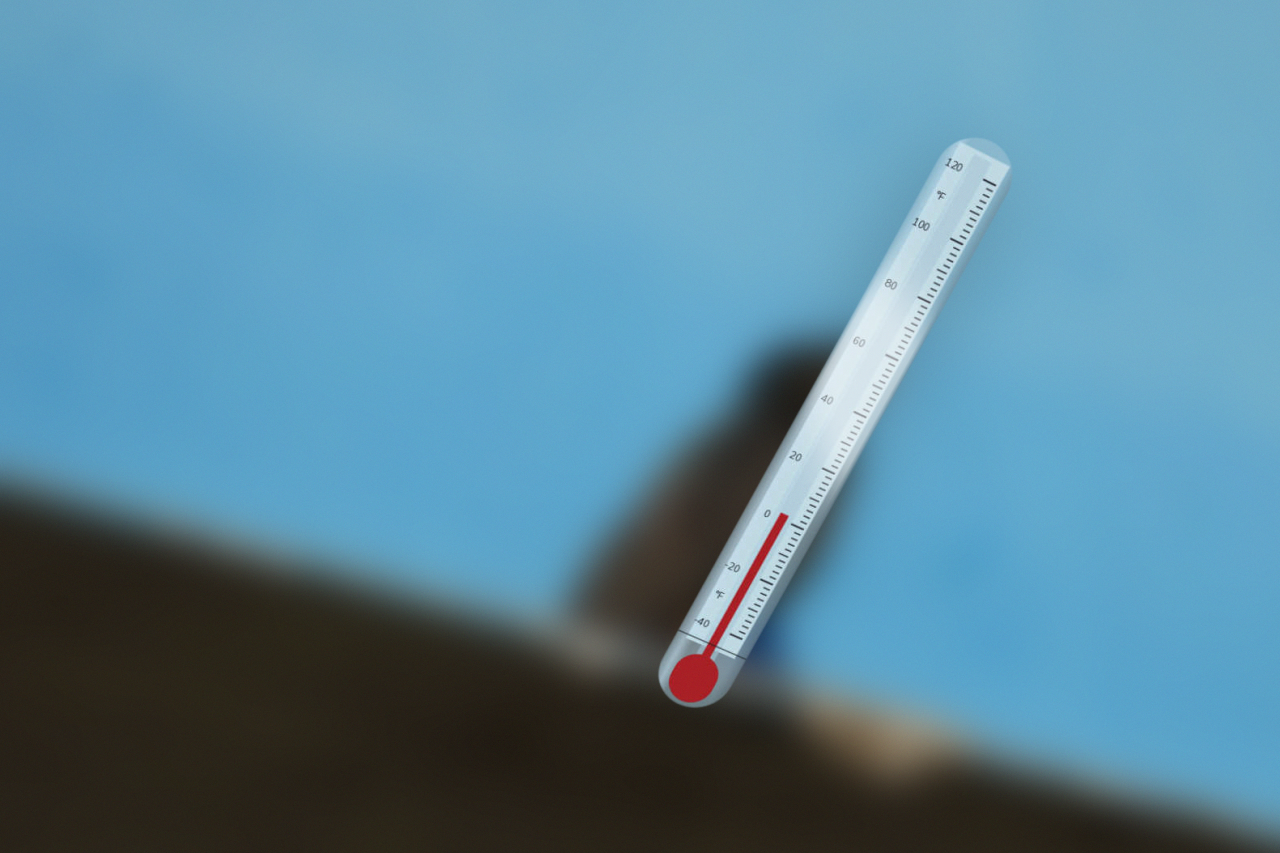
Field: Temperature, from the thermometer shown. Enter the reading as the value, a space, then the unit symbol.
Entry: 2 °F
